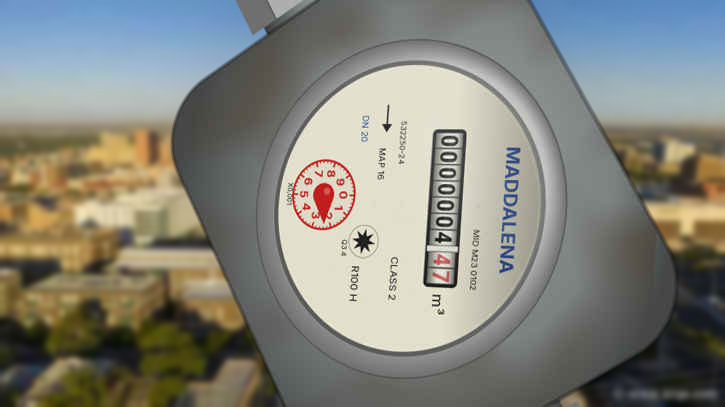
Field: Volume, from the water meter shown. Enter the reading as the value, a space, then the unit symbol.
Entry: 4.472 m³
